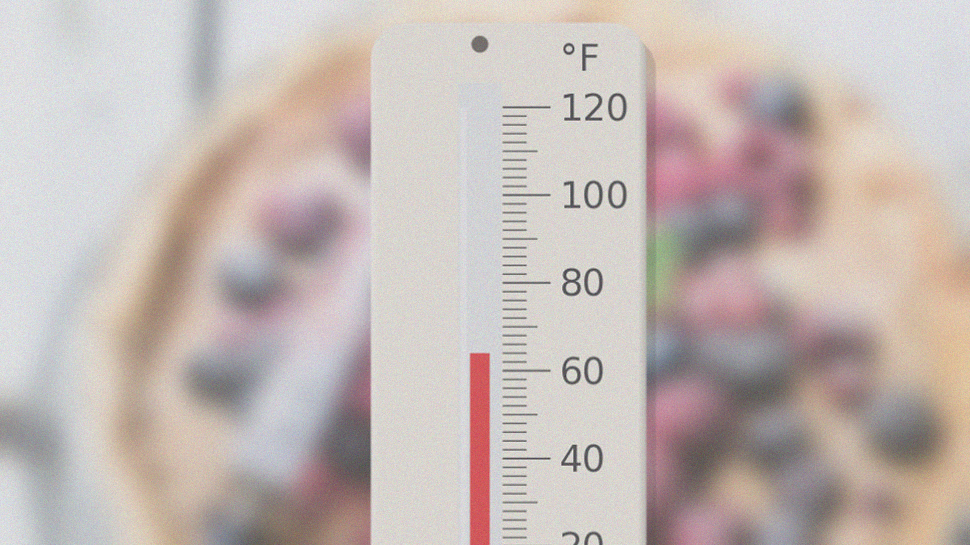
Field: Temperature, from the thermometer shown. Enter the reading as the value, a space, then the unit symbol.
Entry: 64 °F
